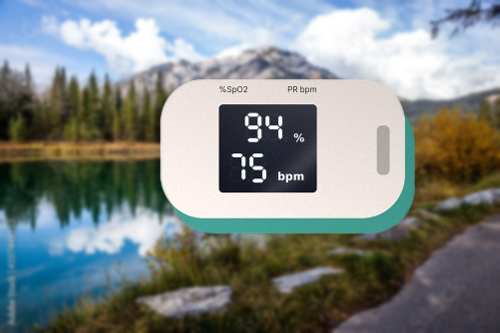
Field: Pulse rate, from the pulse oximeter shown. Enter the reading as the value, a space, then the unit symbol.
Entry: 75 bpm
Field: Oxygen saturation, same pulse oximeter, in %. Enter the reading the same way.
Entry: 94 %
